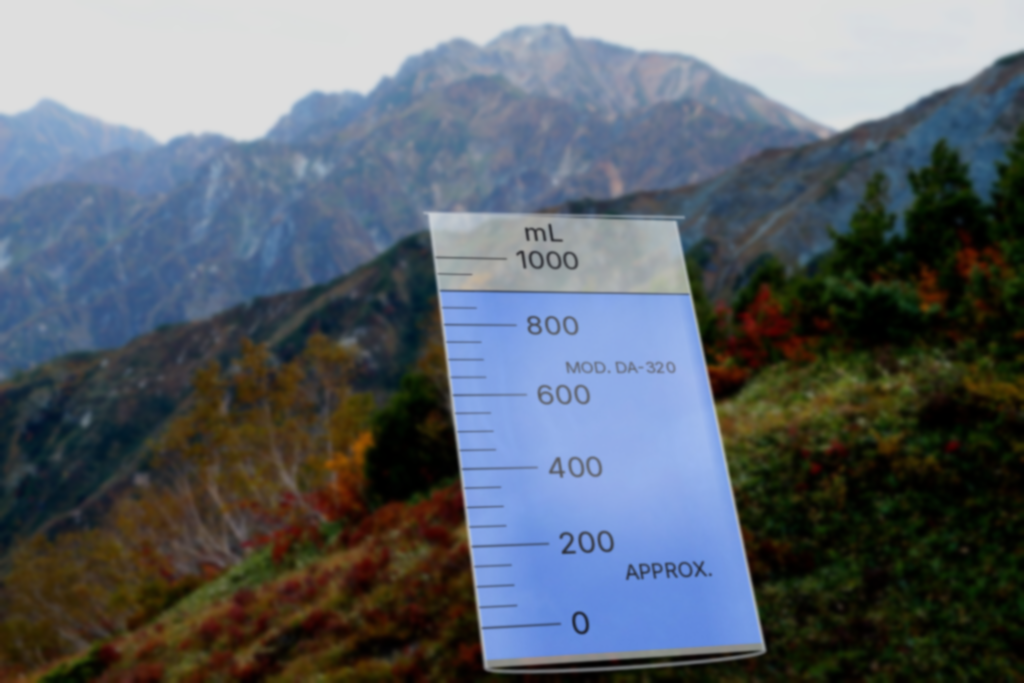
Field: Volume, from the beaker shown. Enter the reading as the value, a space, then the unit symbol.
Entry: 900 mL
